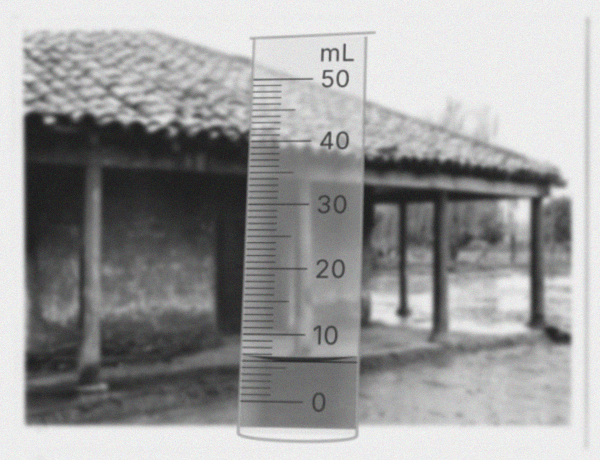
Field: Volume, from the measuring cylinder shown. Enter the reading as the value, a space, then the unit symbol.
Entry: 6 mL
